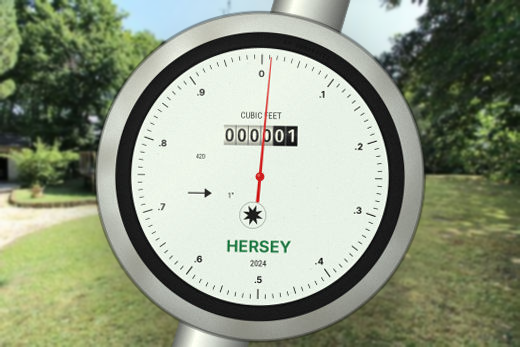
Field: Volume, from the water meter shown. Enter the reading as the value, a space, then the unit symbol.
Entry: 1.01 ft³
